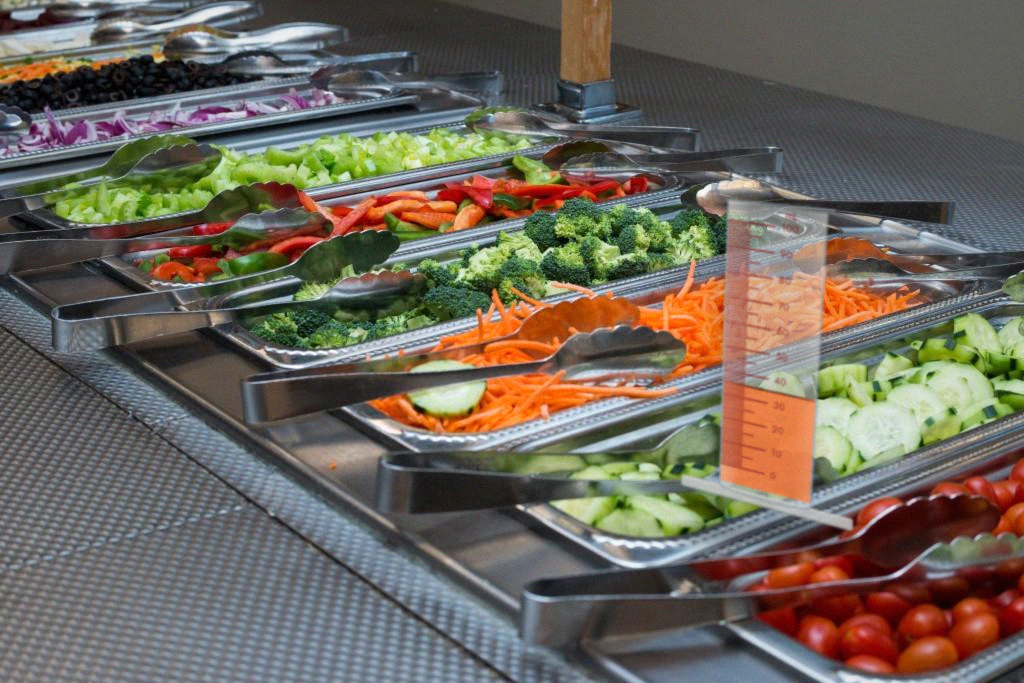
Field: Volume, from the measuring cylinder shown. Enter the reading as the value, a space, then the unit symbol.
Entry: 35 mL
